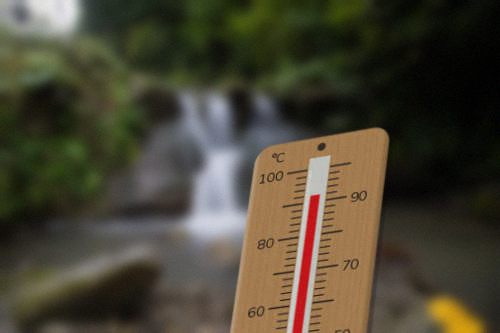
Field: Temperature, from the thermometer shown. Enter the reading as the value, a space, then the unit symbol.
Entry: 92 °C
